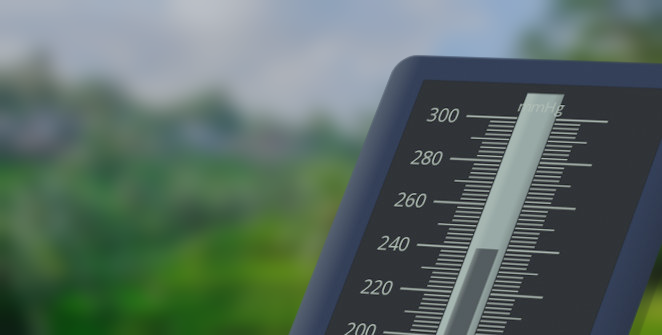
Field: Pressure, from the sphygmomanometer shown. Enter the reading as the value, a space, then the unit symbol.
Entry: 240 mmHg
